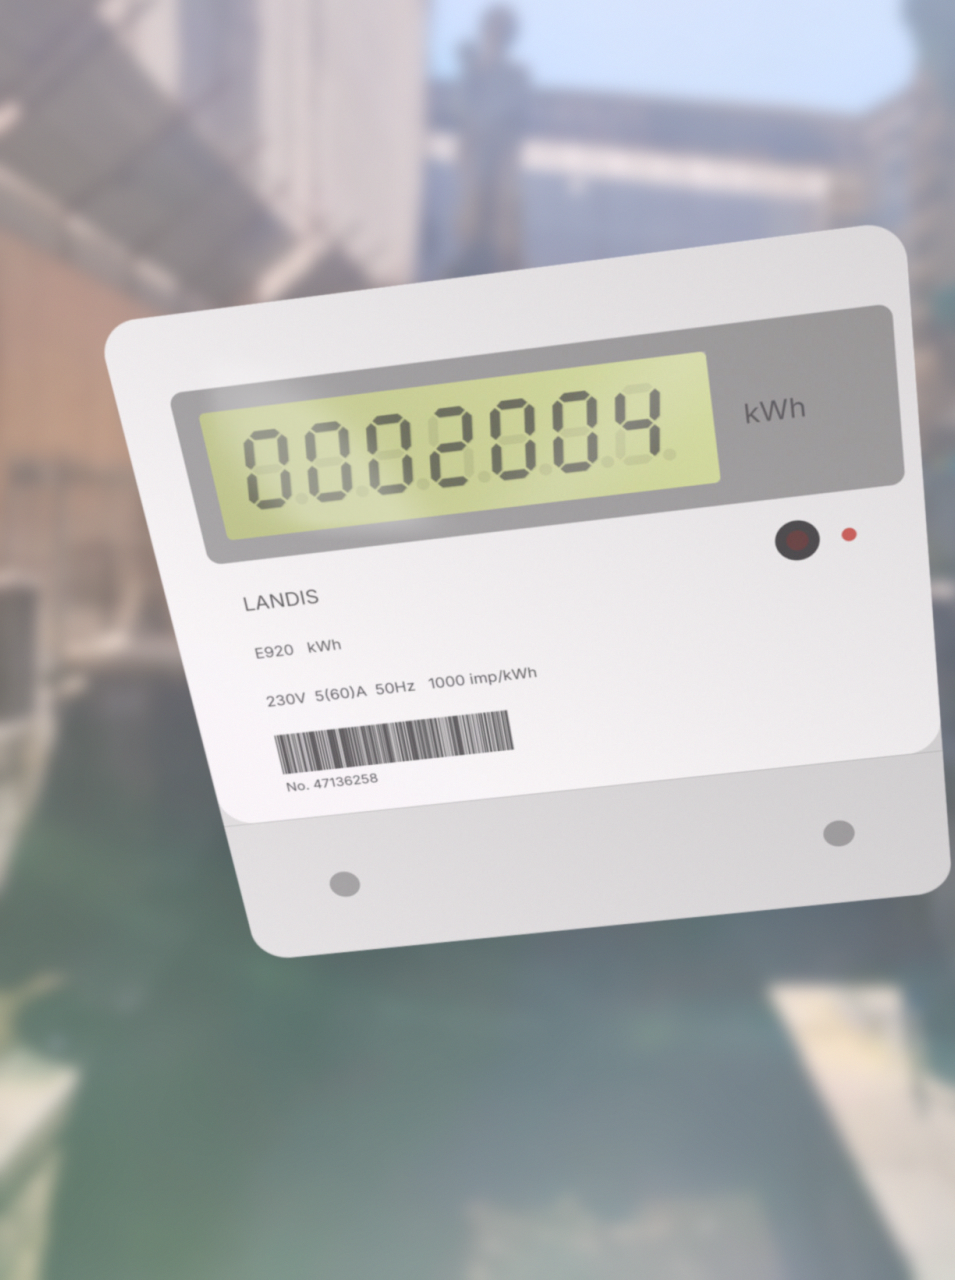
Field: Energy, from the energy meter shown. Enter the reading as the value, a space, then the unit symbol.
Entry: 2004 kWh
